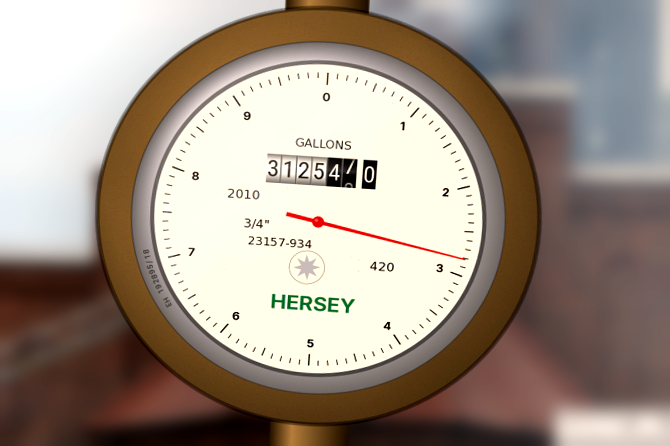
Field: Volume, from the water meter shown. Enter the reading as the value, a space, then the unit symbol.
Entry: 3125472.8 gal
